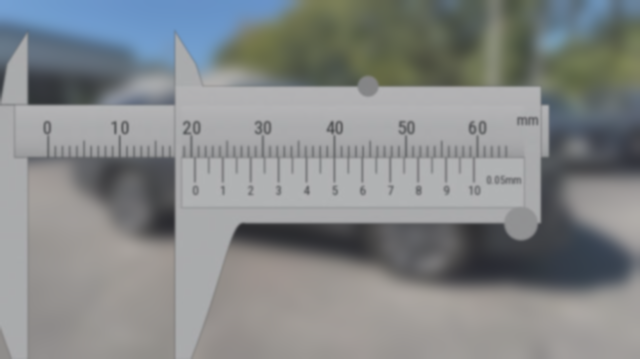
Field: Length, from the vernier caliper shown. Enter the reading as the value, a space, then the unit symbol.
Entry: 20.5 mm
